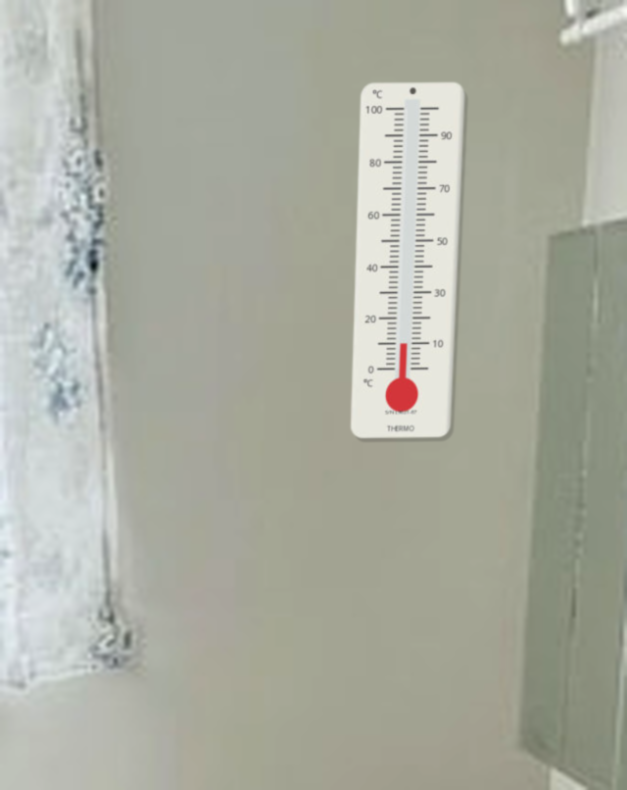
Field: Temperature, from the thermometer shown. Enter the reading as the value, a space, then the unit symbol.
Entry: 10 °C
